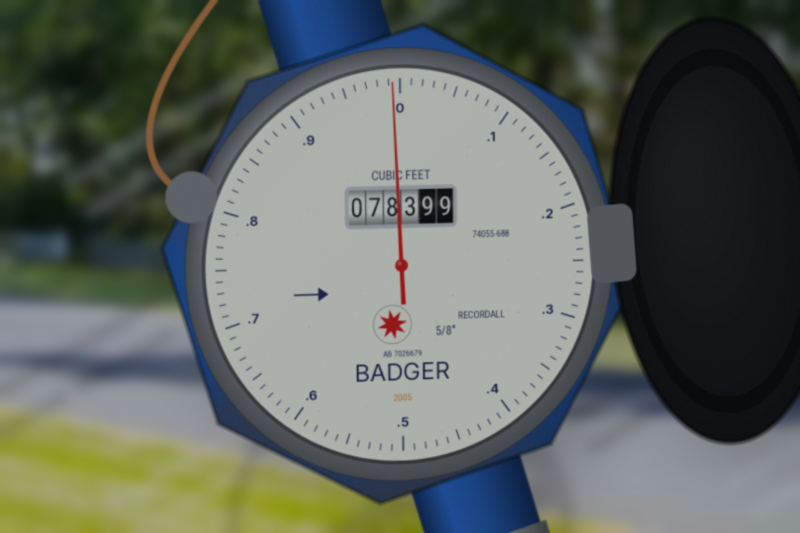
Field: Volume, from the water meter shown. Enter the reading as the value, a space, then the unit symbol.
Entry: 78398.99 ft³
